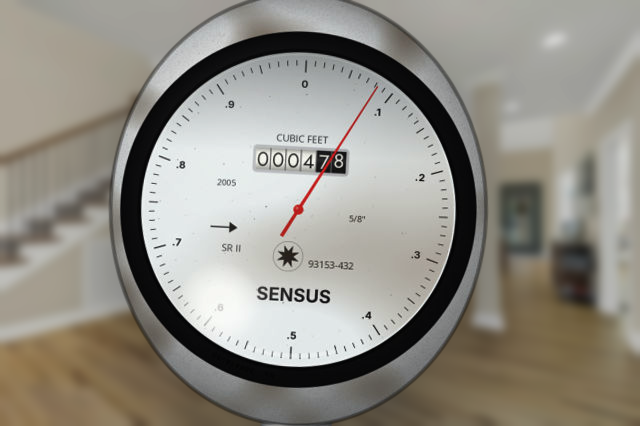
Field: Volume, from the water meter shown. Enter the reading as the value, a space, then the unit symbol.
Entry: 478.08 ft³
